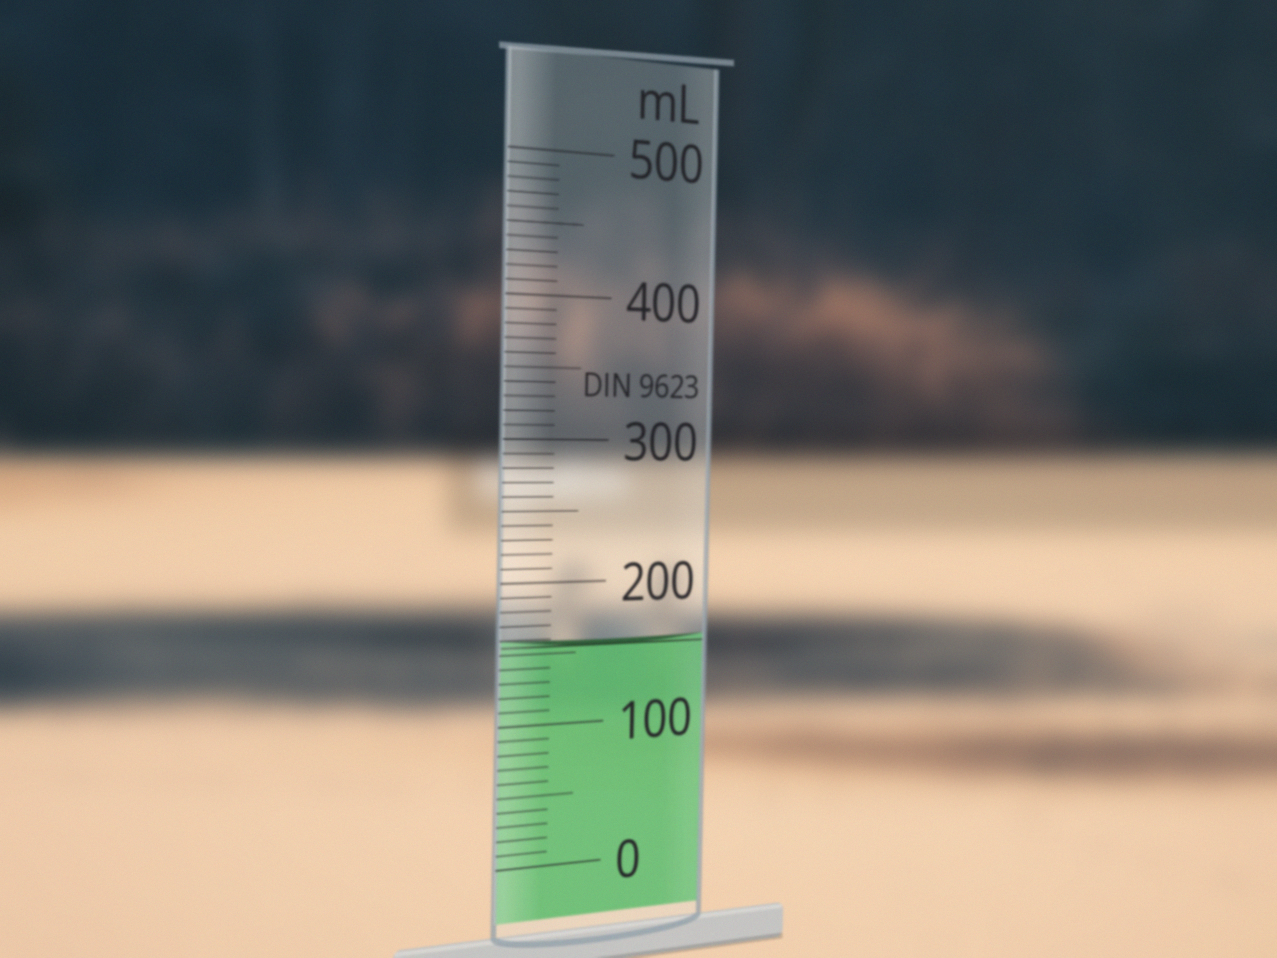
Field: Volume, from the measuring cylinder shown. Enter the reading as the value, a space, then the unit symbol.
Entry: 155 mL
